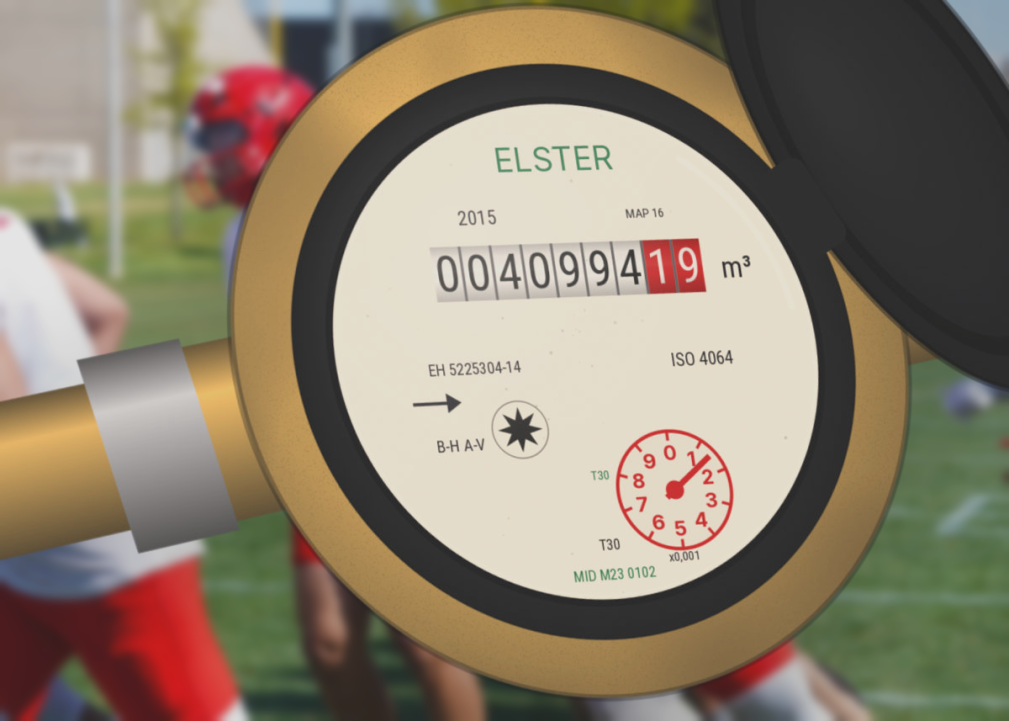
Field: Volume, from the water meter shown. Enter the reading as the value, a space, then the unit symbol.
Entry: 40994.191 m³
